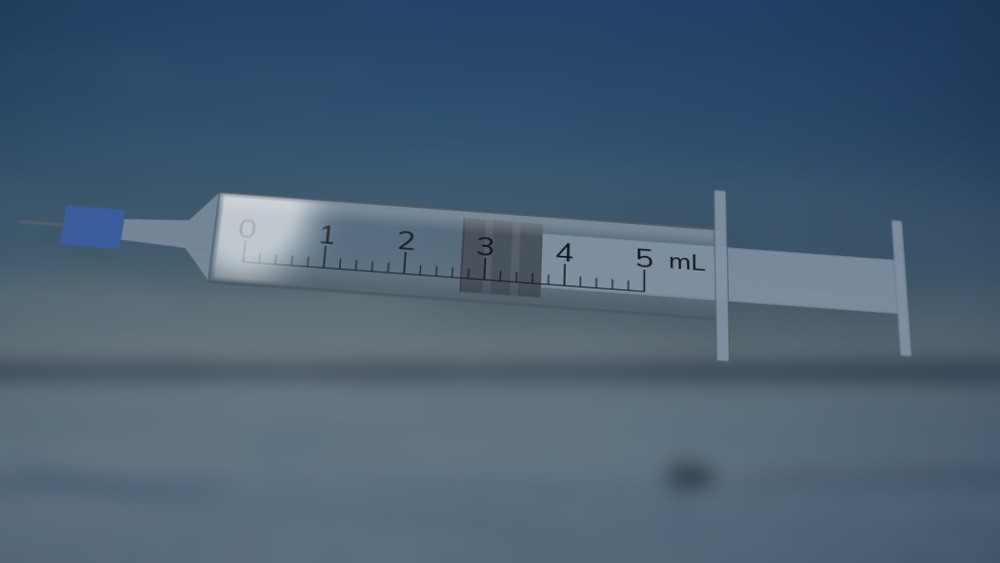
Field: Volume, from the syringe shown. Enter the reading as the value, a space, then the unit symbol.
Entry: 2.7 mL
